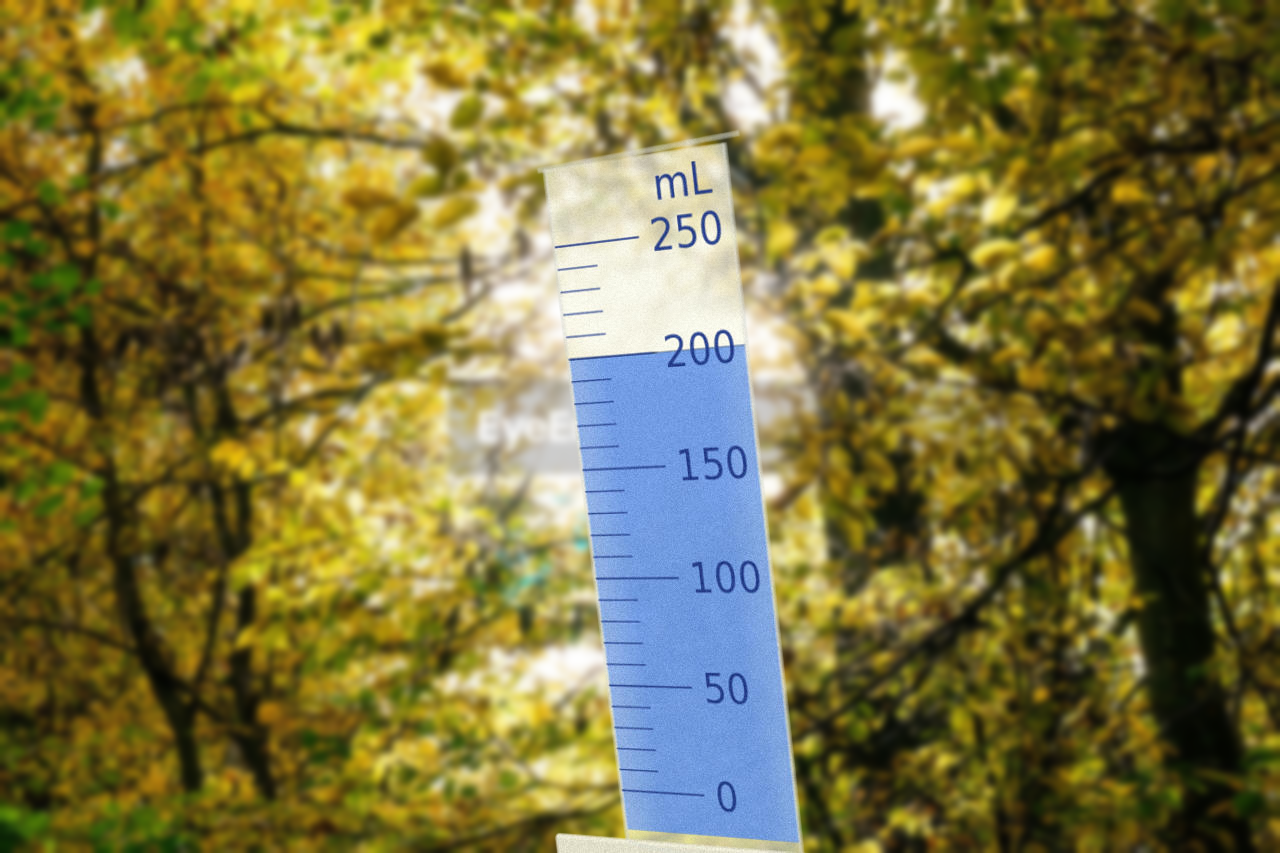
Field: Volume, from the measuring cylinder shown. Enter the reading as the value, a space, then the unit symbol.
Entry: 200 mL
